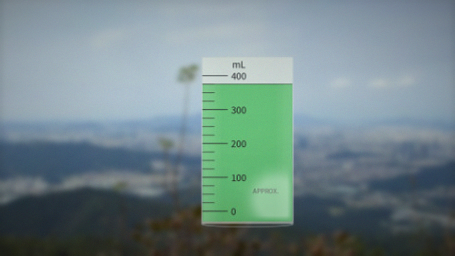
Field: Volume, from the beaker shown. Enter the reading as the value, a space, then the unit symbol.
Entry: 375 mL
